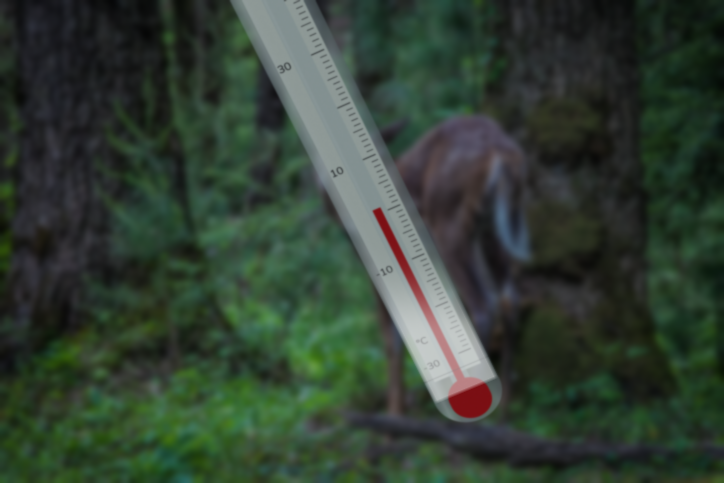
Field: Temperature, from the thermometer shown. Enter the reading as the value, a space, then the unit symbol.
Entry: 1 °C
